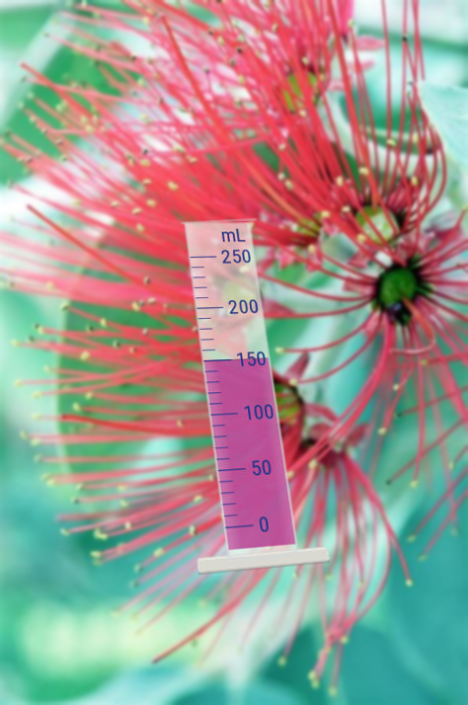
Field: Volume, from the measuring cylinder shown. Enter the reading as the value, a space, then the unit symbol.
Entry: 150 mL
